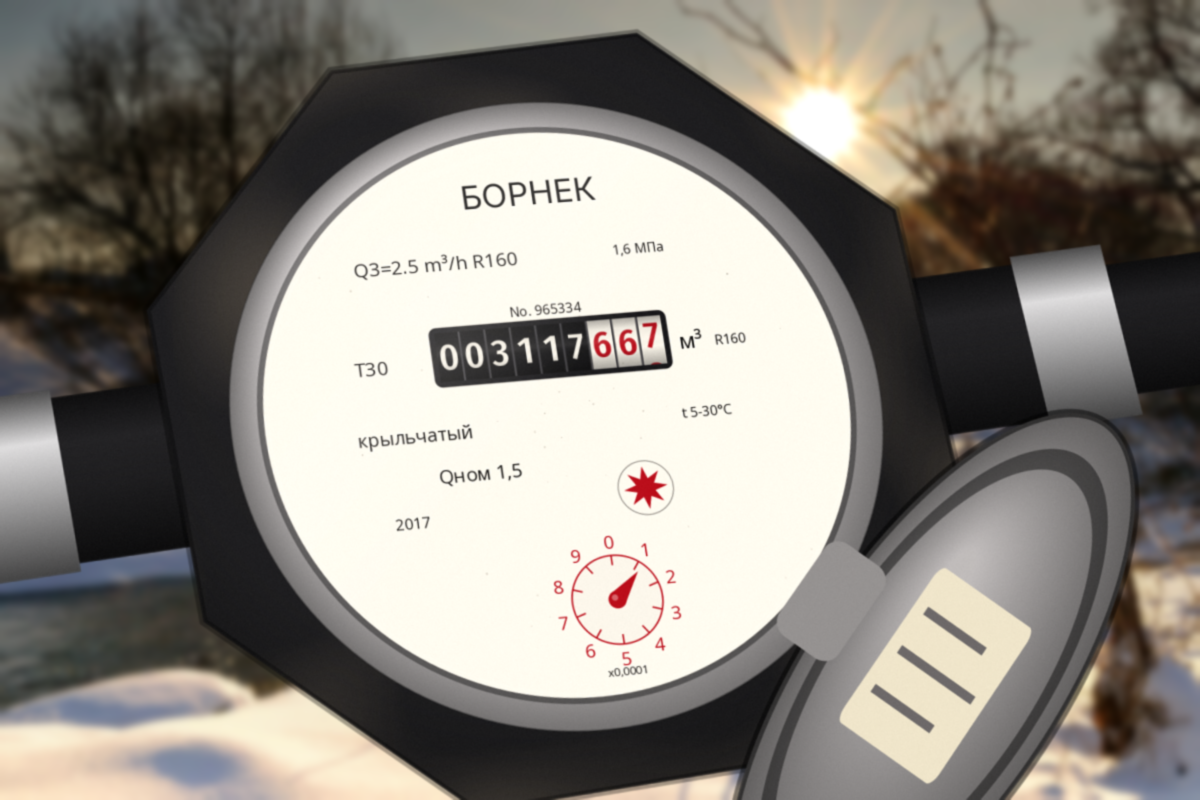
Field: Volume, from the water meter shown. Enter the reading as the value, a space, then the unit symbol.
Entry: 3117.6671 m³
